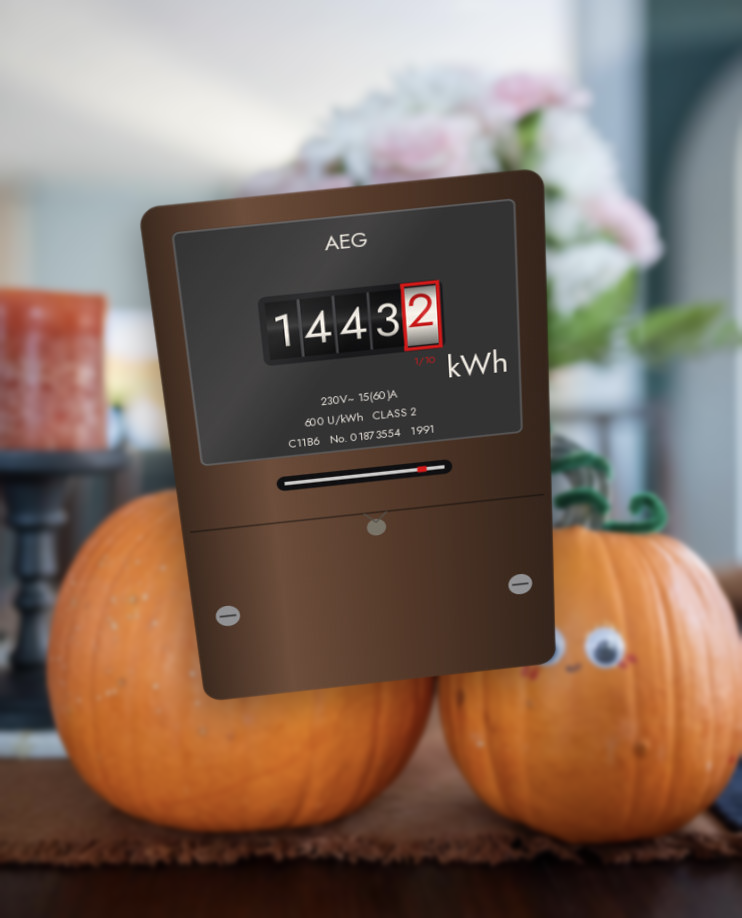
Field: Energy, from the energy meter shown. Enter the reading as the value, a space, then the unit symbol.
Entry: 1443.2 kWh
